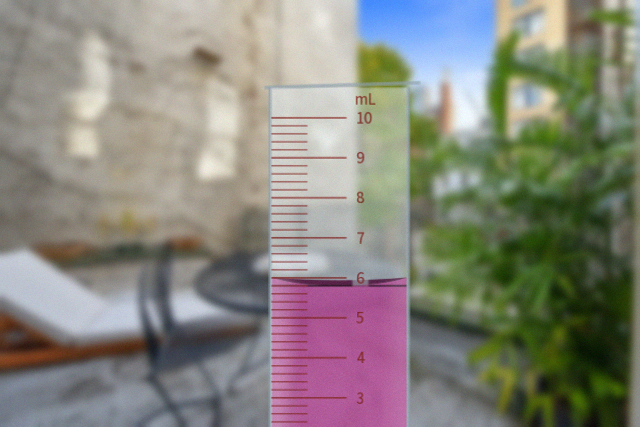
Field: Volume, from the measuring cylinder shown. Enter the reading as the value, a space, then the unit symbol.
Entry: 5.8 mL
